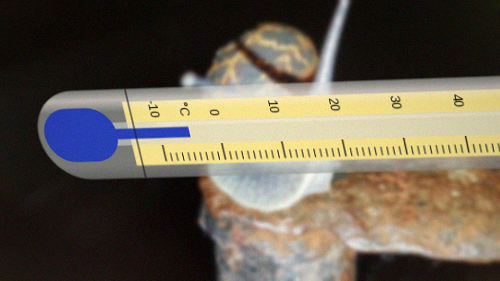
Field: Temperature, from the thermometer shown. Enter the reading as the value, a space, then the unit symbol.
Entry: -5 °C
